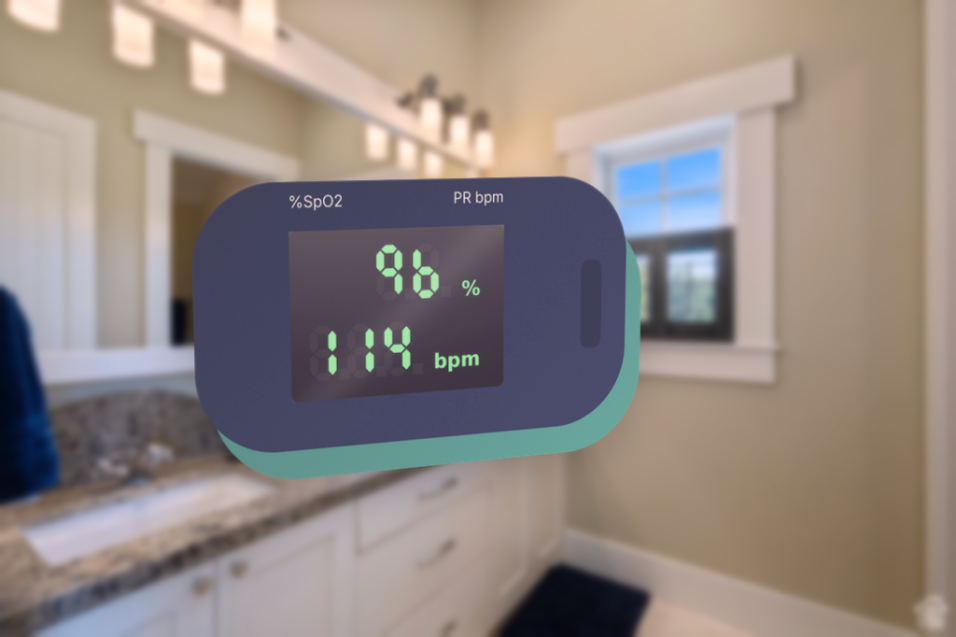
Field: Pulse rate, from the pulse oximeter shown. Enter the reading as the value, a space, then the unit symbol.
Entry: 114 bpm
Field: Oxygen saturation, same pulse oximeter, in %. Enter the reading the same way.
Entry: 96 %
